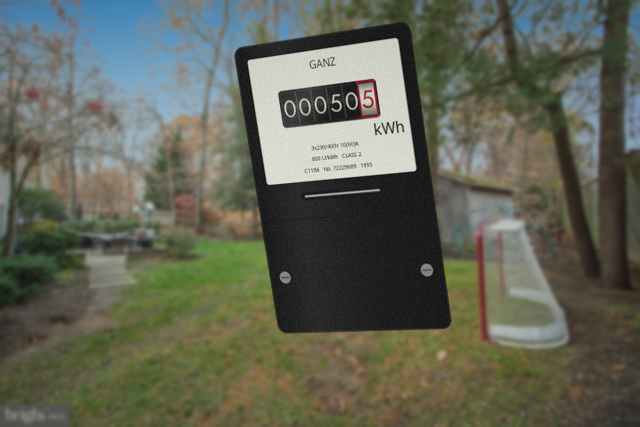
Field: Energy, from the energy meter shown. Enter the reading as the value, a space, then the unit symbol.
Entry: 50.5 kWh
